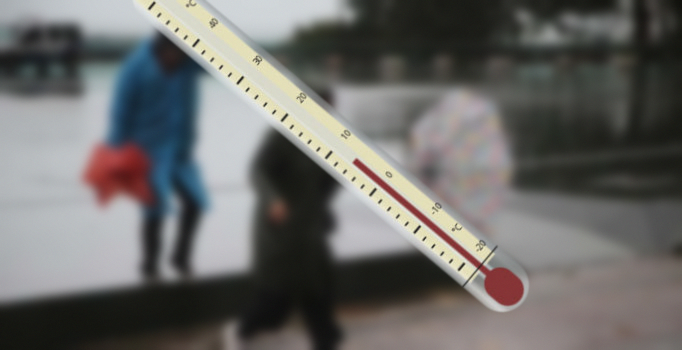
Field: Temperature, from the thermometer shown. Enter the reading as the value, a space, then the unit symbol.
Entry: 6 °C
